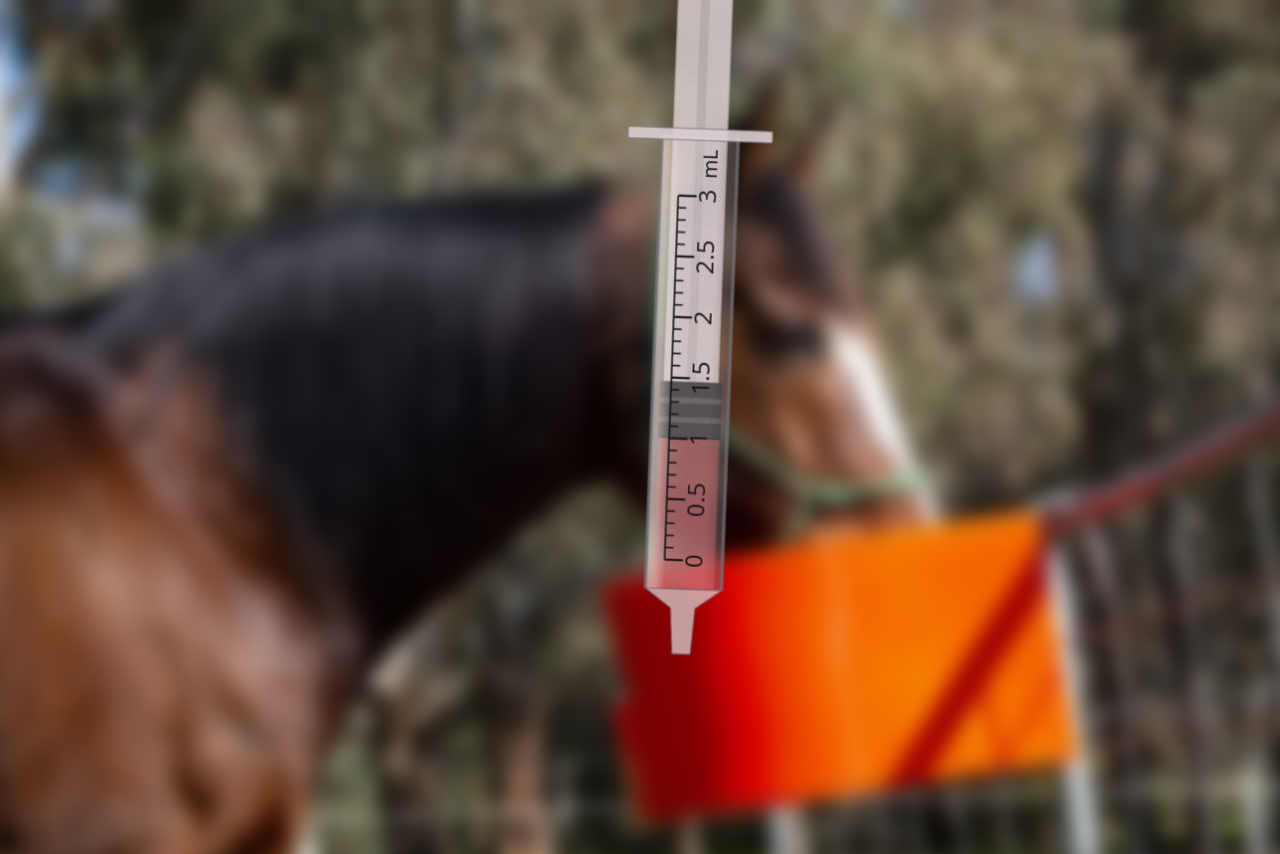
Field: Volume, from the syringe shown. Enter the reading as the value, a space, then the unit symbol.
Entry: 1 mL
